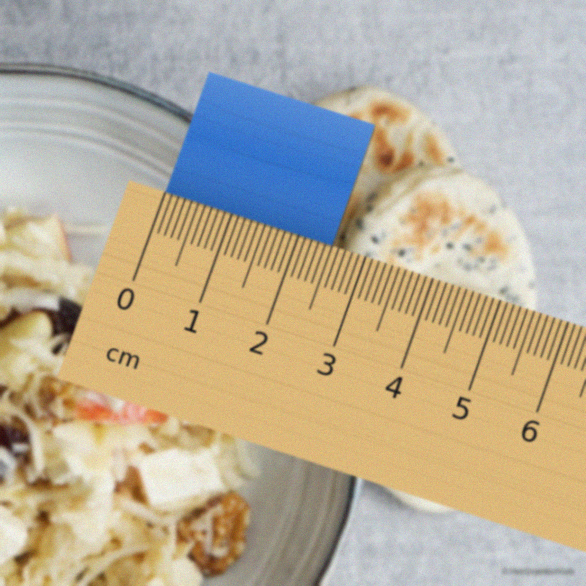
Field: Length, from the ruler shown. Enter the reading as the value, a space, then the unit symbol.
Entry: 2.5 cm
